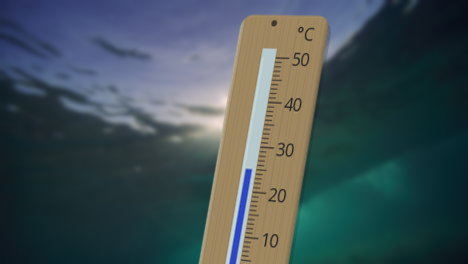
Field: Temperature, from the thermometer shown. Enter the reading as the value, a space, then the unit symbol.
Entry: 25 °C
